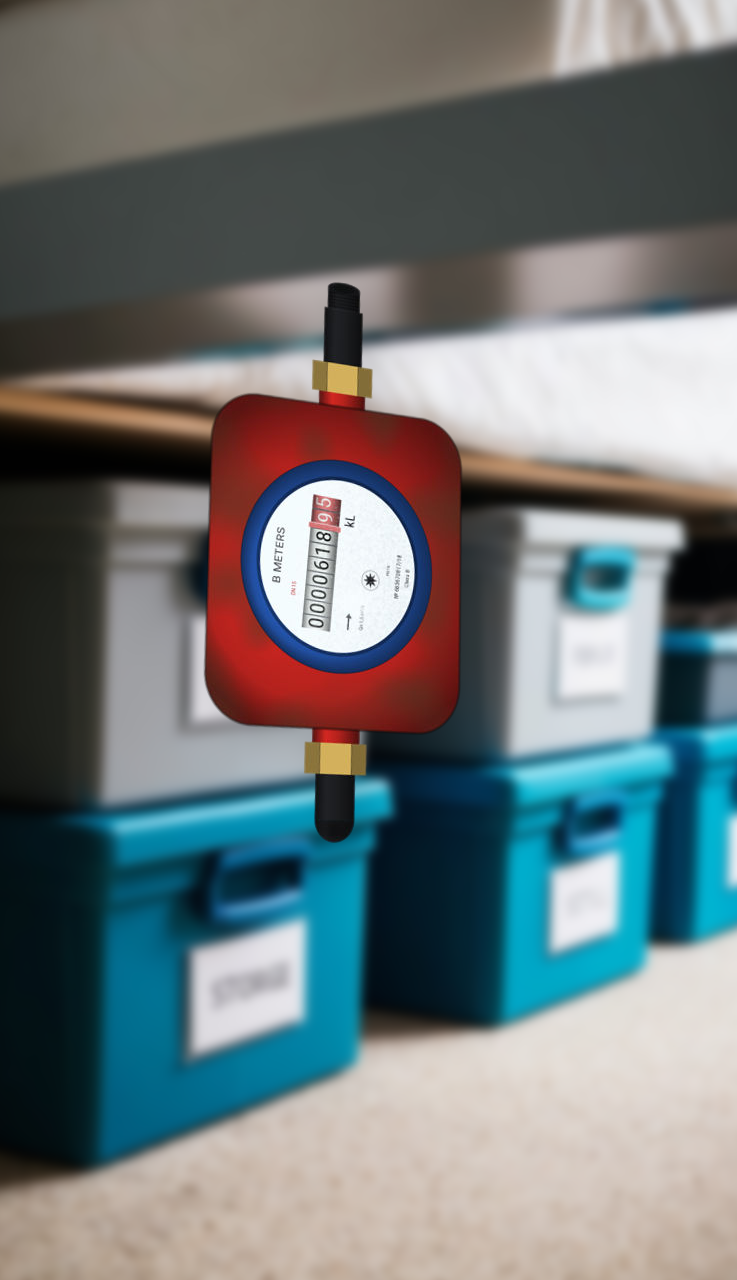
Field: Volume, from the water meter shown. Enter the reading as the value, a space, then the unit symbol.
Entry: 618.95 kL
